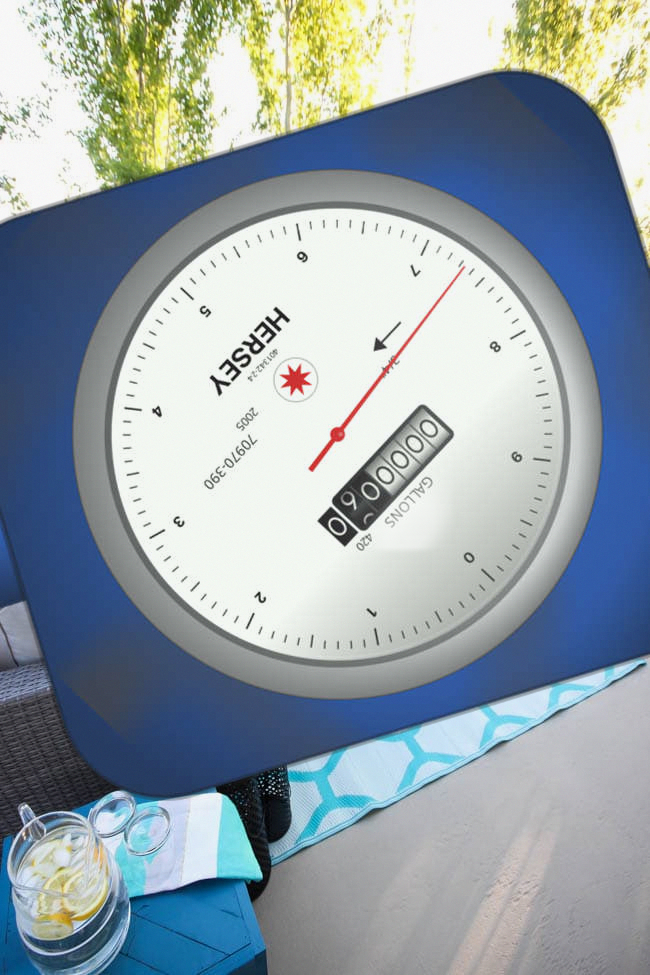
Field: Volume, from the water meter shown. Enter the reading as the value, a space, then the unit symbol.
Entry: 57.3 gal
